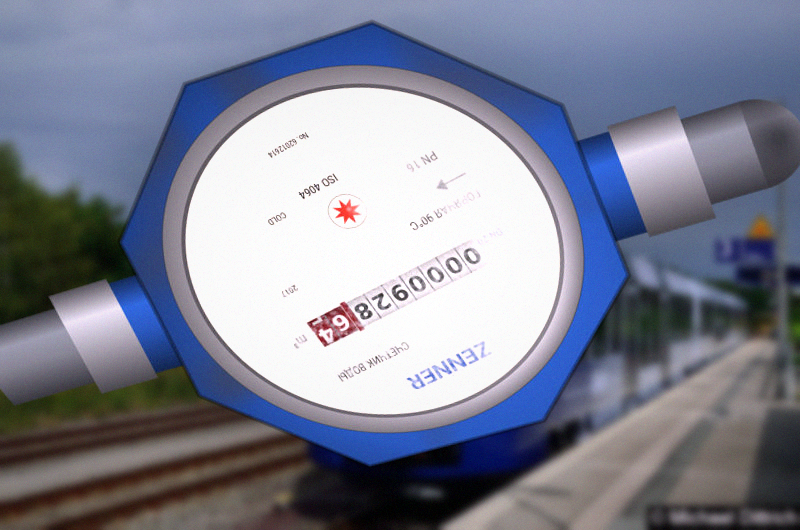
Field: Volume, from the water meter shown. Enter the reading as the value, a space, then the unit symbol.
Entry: 928.64 m³
